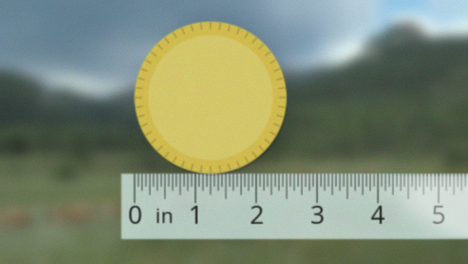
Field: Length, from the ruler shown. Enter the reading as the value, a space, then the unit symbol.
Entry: 2.5 in
